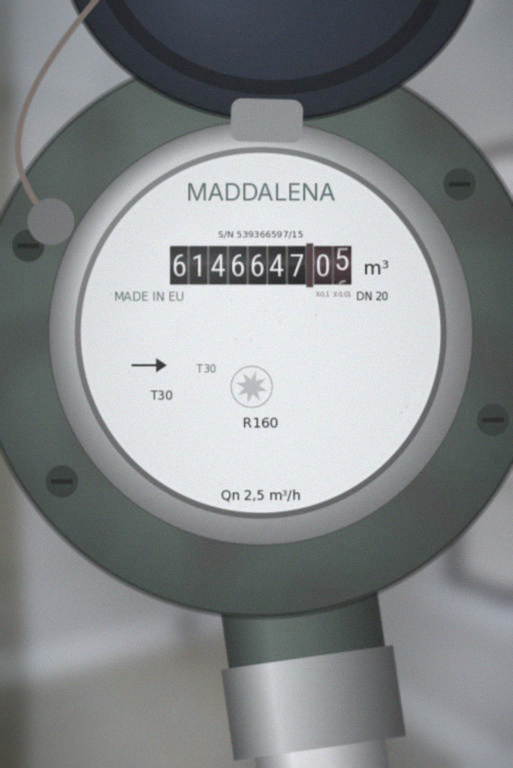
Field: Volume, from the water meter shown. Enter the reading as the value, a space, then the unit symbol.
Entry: 6146647.05 m³
